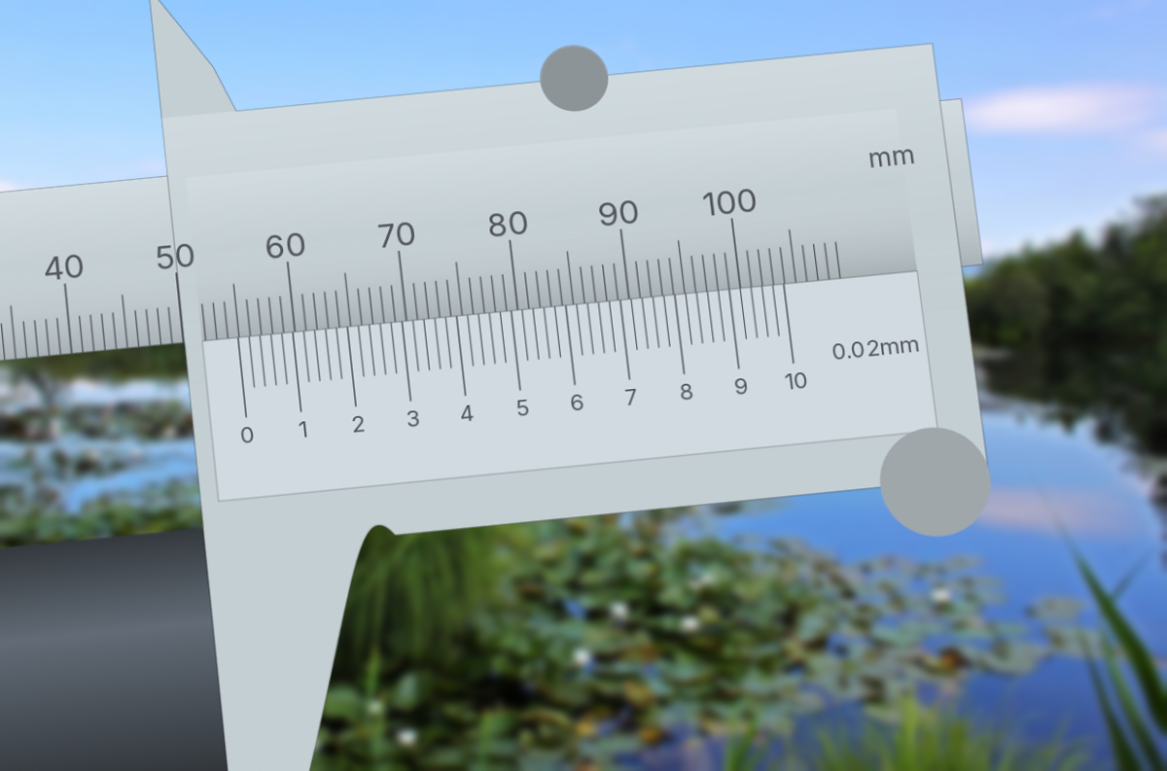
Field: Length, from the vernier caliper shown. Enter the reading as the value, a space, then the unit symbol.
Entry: 54.9 mm
